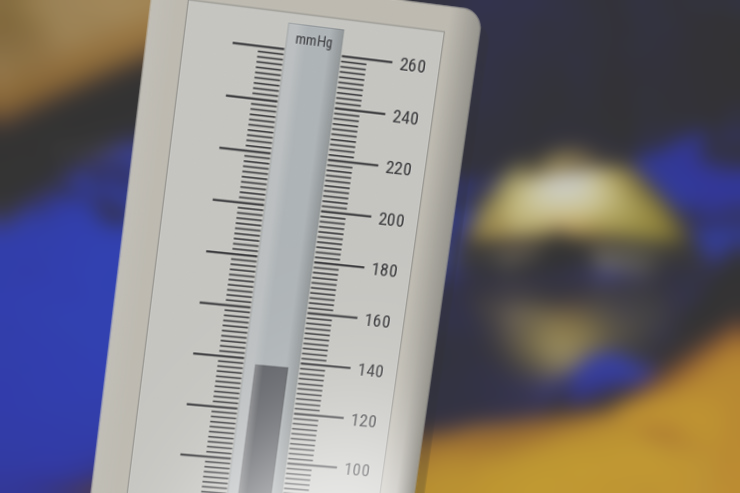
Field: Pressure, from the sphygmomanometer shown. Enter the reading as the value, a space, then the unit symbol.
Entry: 138 mmHg
